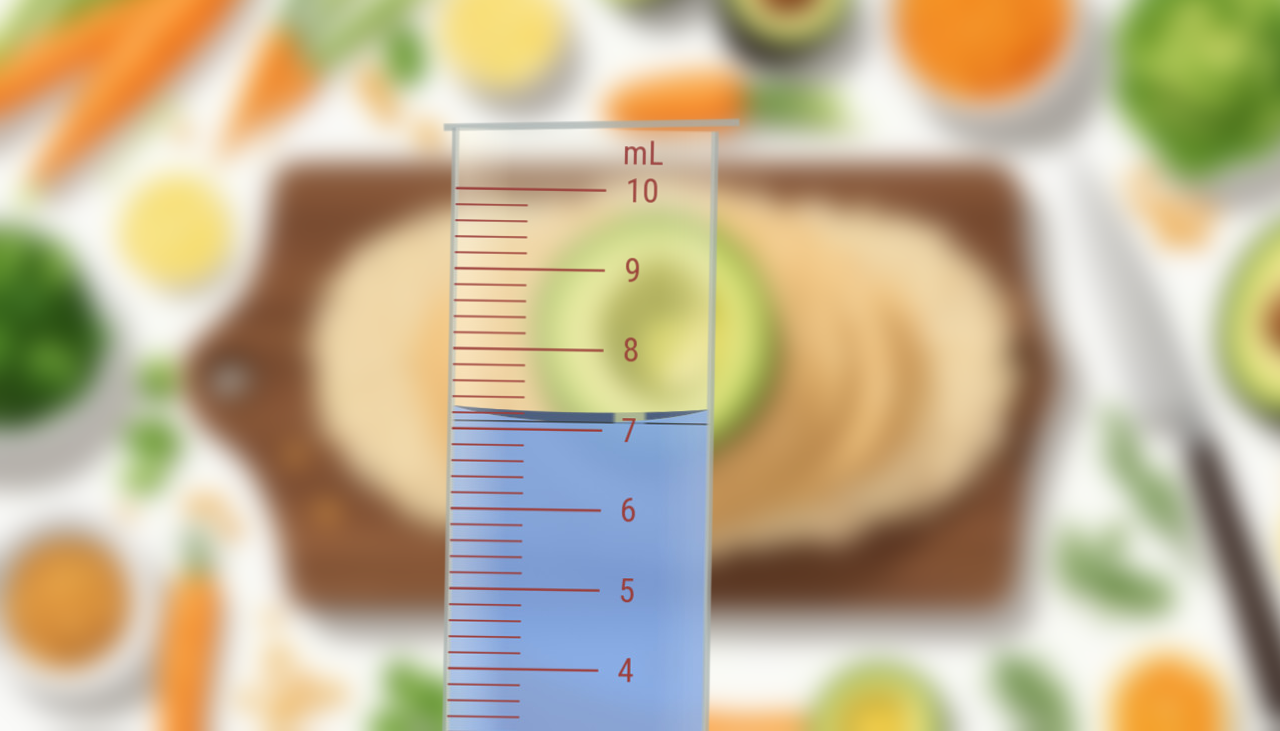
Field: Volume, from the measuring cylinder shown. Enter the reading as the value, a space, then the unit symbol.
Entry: 7.1 mL
